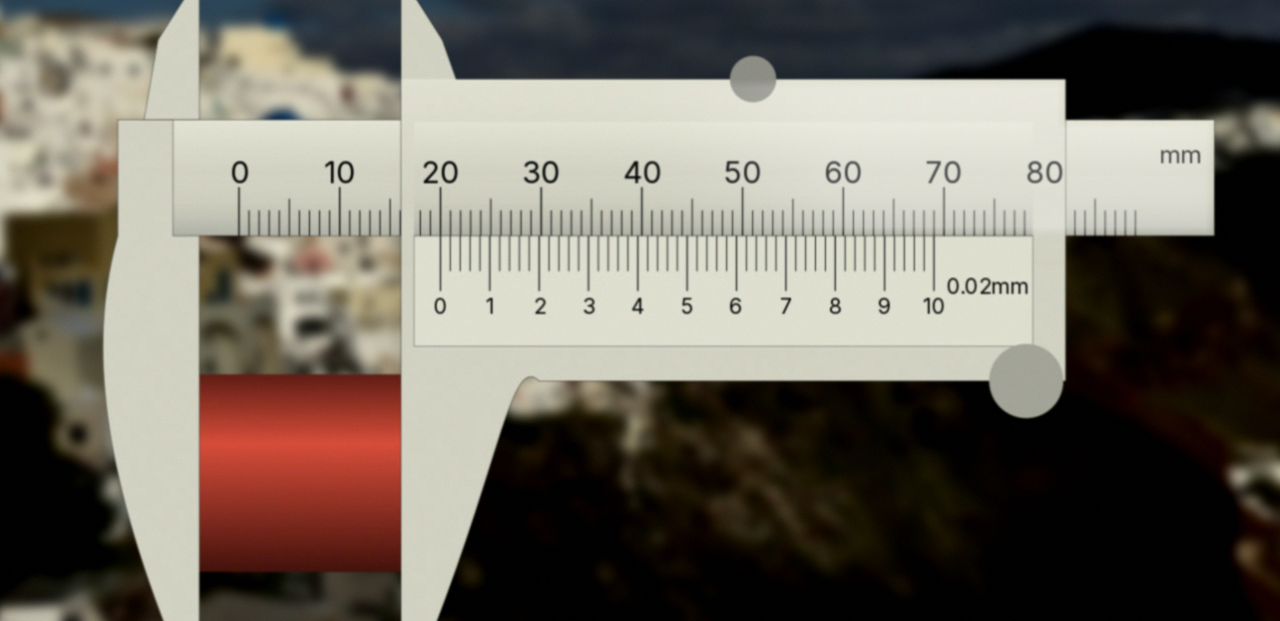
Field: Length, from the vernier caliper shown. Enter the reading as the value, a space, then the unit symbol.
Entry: 20.0 mm
